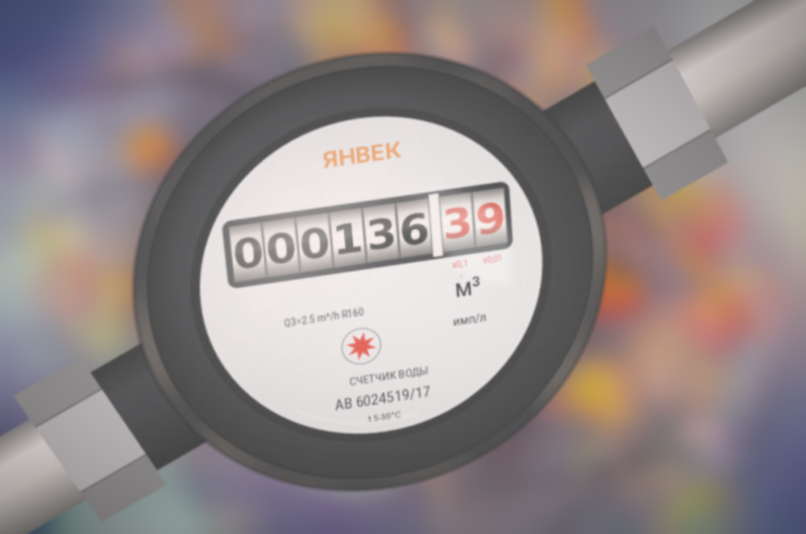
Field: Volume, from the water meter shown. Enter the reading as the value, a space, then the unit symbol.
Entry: 136.39 m³
